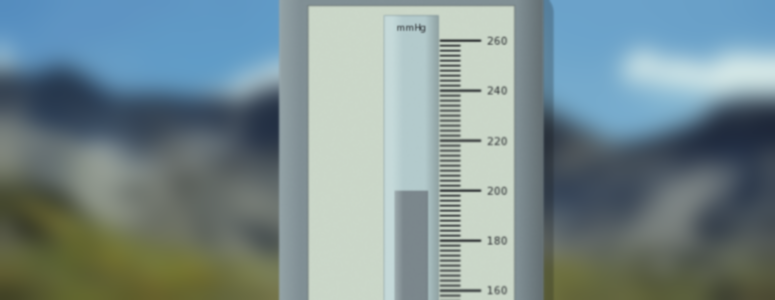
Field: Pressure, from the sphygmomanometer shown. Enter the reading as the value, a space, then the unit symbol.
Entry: 200 mmHg
